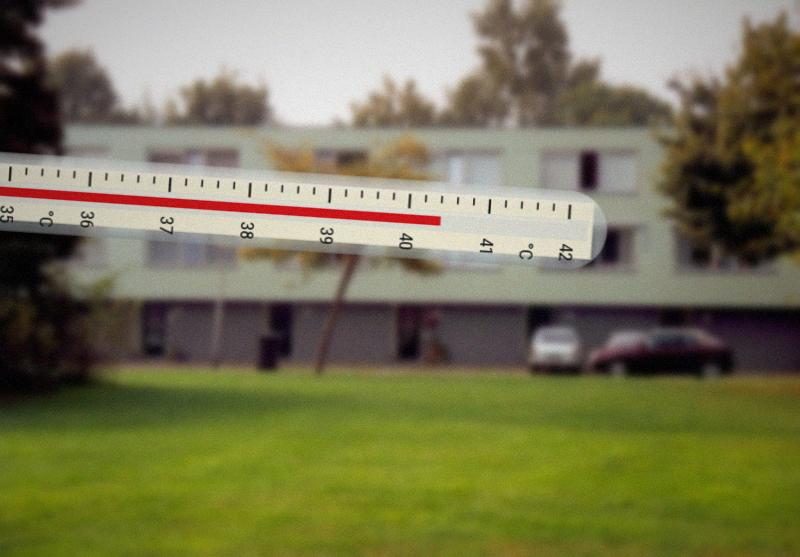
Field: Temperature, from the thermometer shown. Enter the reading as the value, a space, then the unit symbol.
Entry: 40.4 °C
